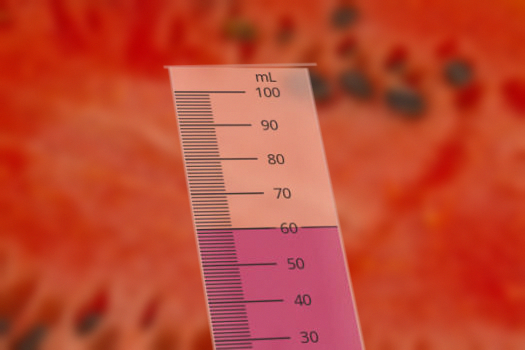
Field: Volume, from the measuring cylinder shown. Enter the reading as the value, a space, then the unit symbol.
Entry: 60 mL
